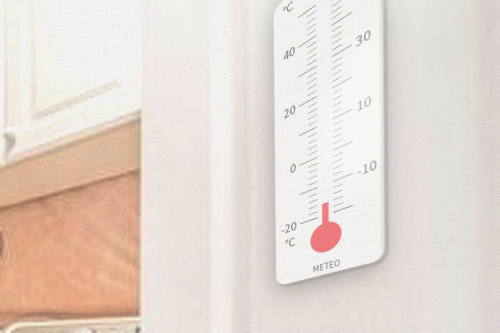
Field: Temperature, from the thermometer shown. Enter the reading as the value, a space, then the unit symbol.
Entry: -16 °C
